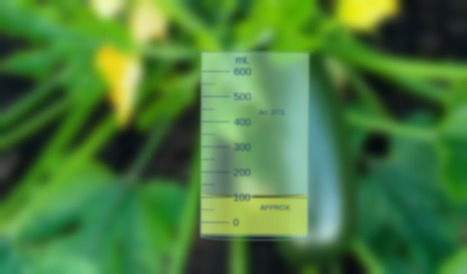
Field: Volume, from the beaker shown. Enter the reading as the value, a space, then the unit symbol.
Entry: 100 mL
